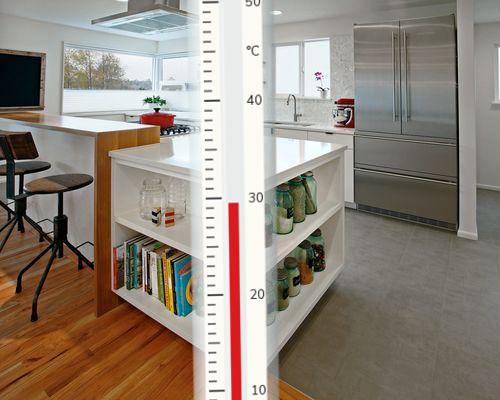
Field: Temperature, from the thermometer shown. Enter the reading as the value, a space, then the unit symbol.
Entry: 29.5 °C
